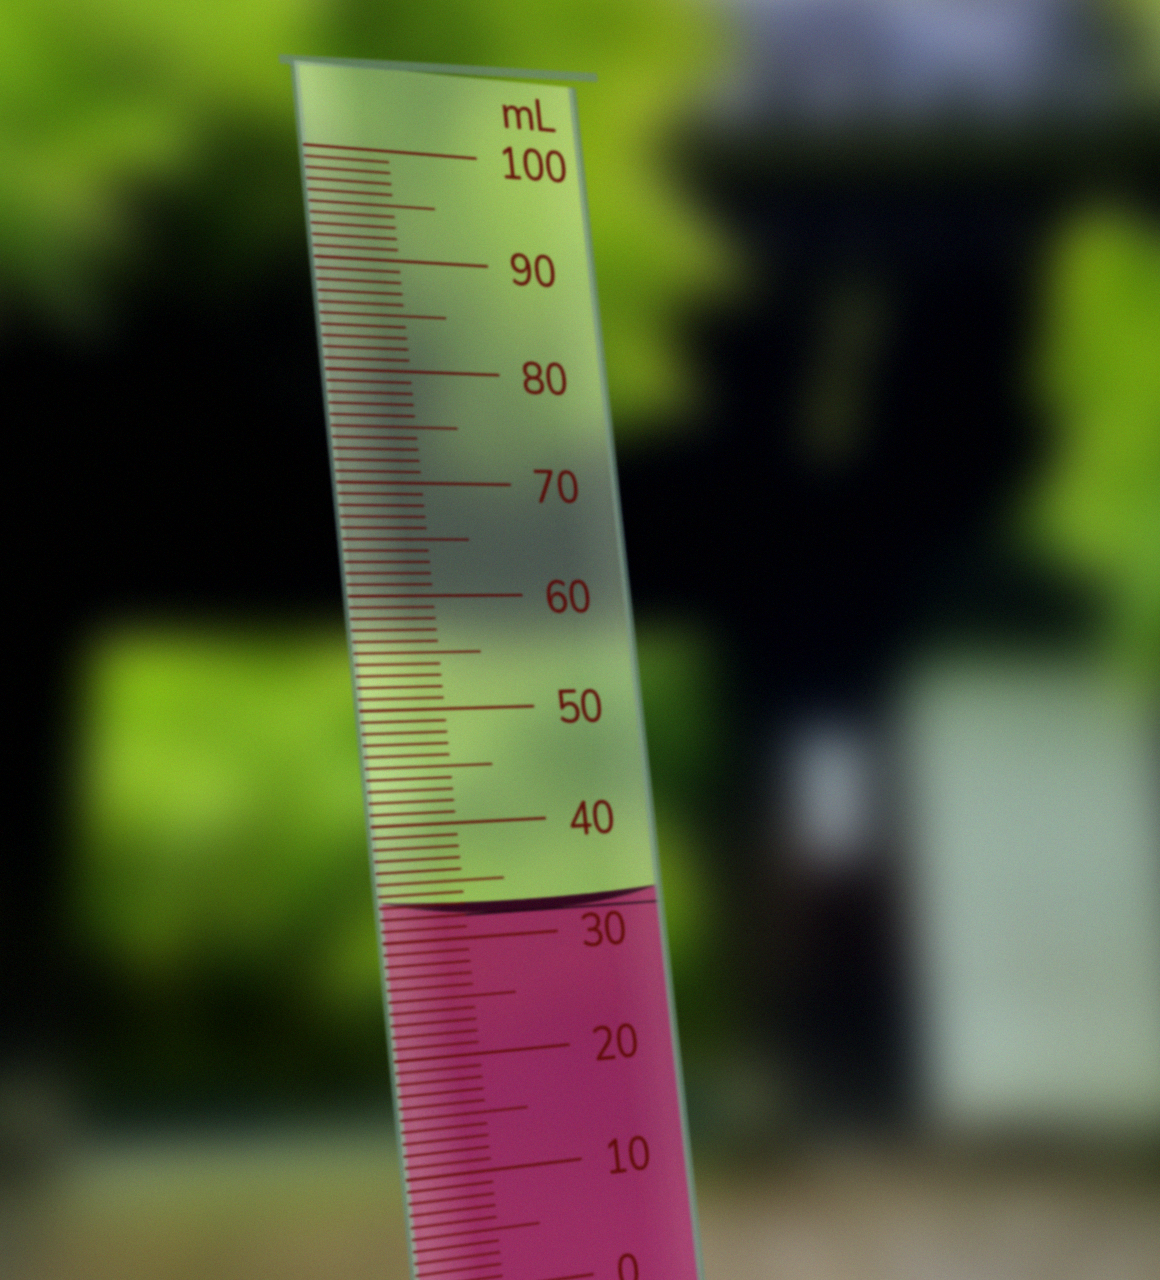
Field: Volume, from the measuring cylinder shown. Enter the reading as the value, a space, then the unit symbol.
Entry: 32 mL
